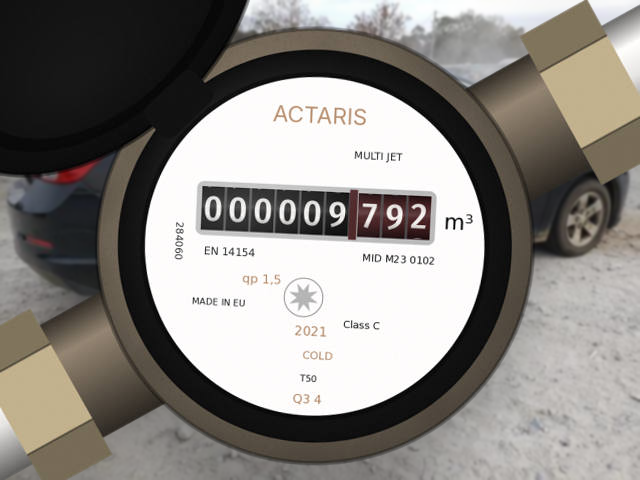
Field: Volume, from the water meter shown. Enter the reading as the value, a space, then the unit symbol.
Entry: 9.792 m³
